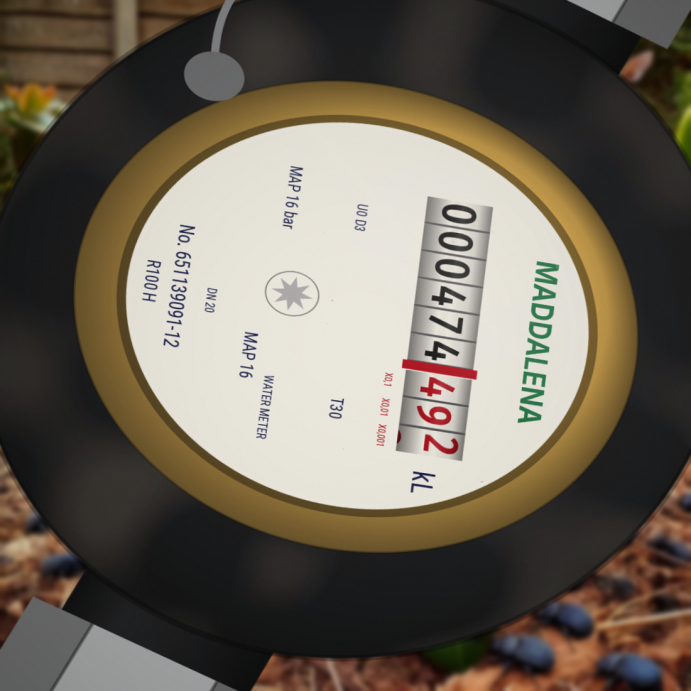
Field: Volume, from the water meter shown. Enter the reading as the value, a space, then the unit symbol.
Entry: 474.492 kL
